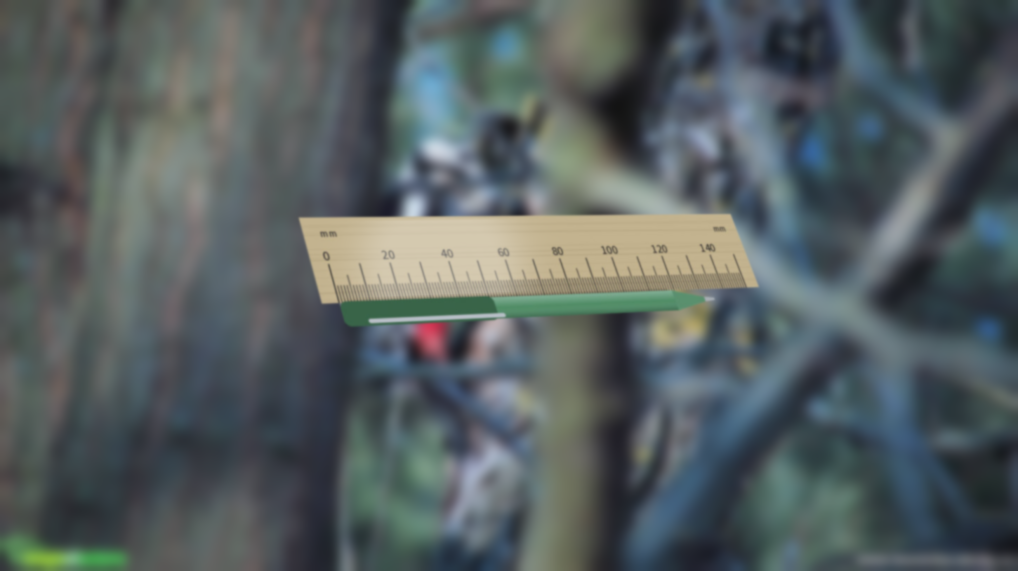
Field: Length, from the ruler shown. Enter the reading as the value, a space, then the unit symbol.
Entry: 135 mm
